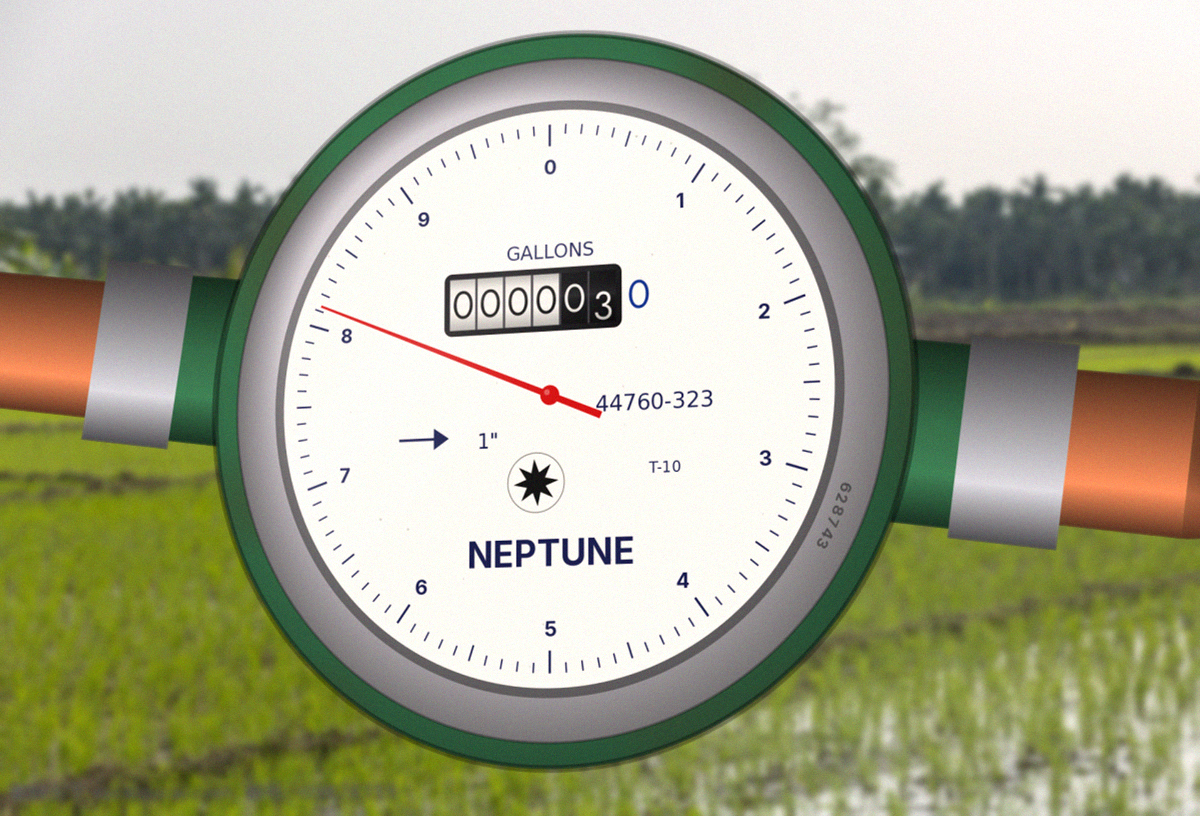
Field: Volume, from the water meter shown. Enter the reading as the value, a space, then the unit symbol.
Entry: 28.1 gal
